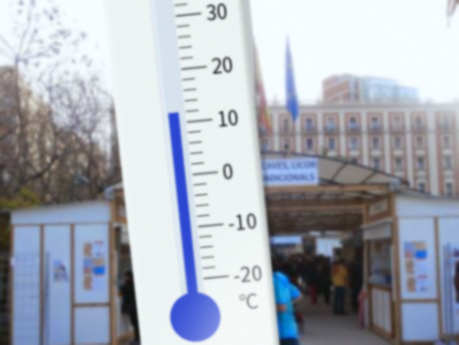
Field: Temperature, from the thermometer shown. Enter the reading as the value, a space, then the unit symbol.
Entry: 12 °C
